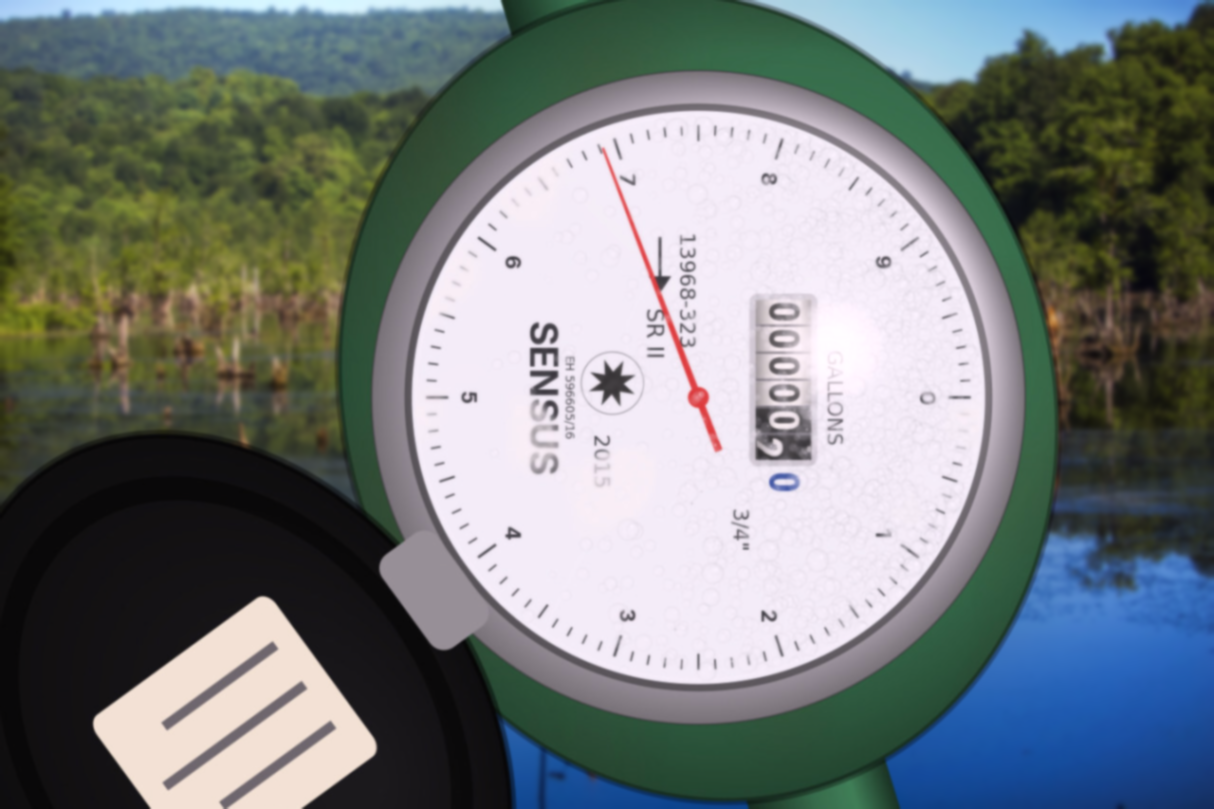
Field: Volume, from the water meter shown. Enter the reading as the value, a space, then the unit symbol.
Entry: 16.9 gal
